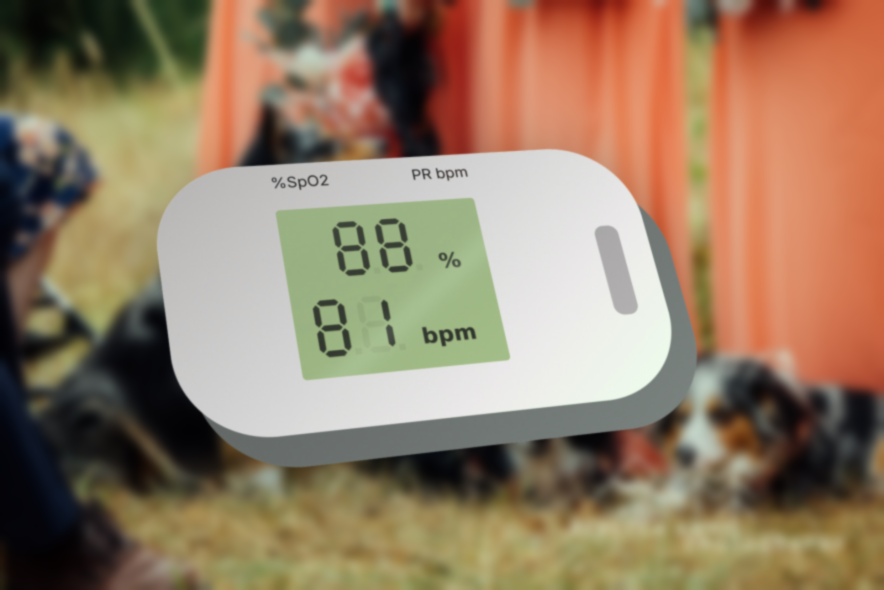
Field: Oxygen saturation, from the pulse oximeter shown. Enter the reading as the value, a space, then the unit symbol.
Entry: 88 %
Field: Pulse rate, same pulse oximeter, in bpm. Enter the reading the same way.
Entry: 81 bpm
